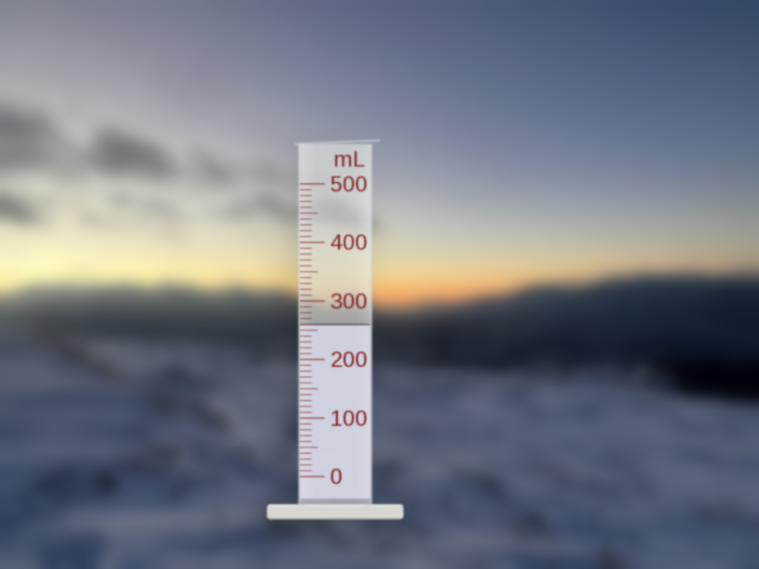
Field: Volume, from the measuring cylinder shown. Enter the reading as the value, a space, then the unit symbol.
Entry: 260 mL
